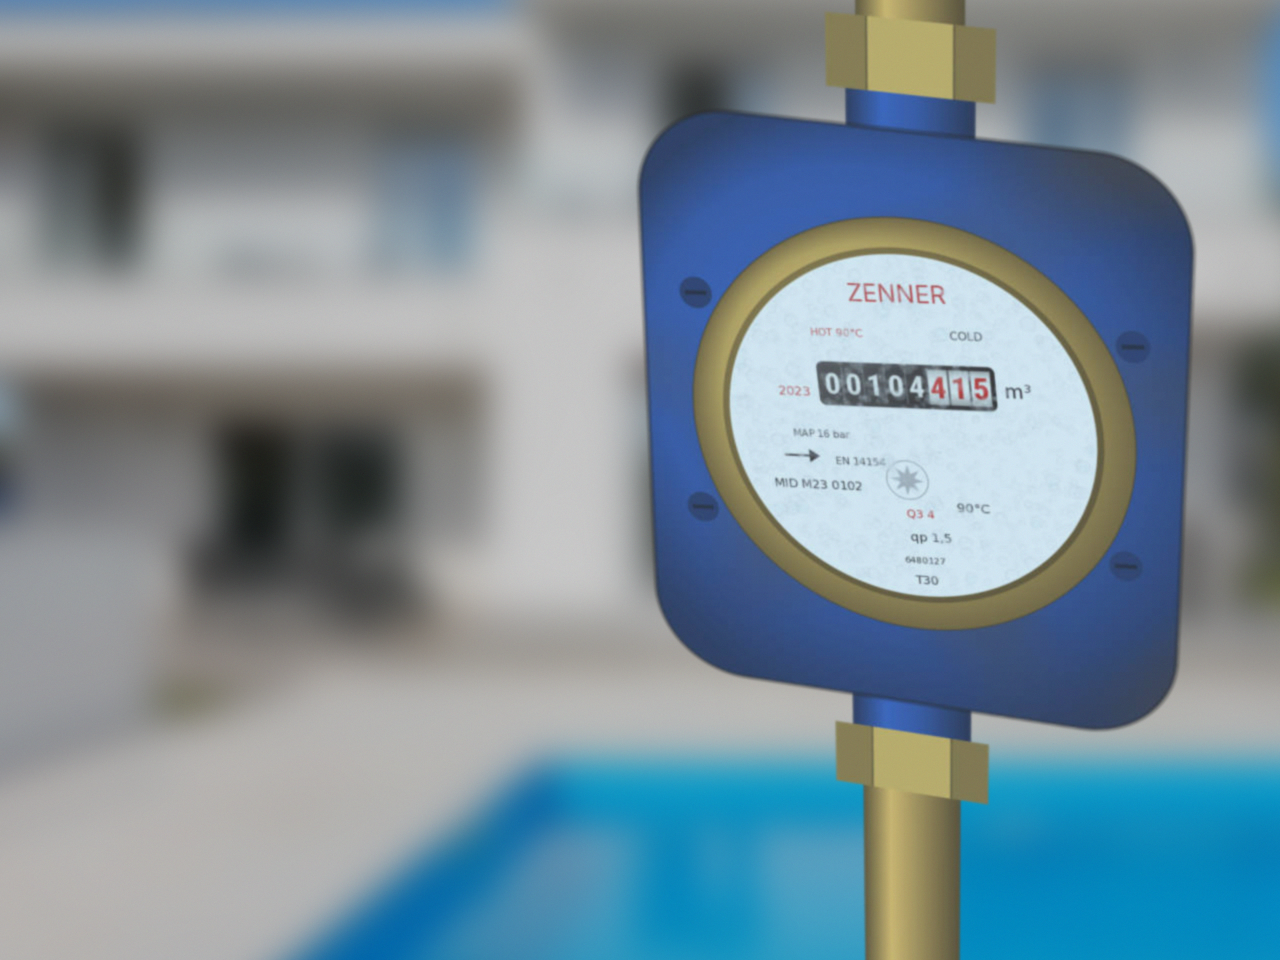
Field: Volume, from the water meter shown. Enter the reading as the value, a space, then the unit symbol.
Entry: 104.415 m³
